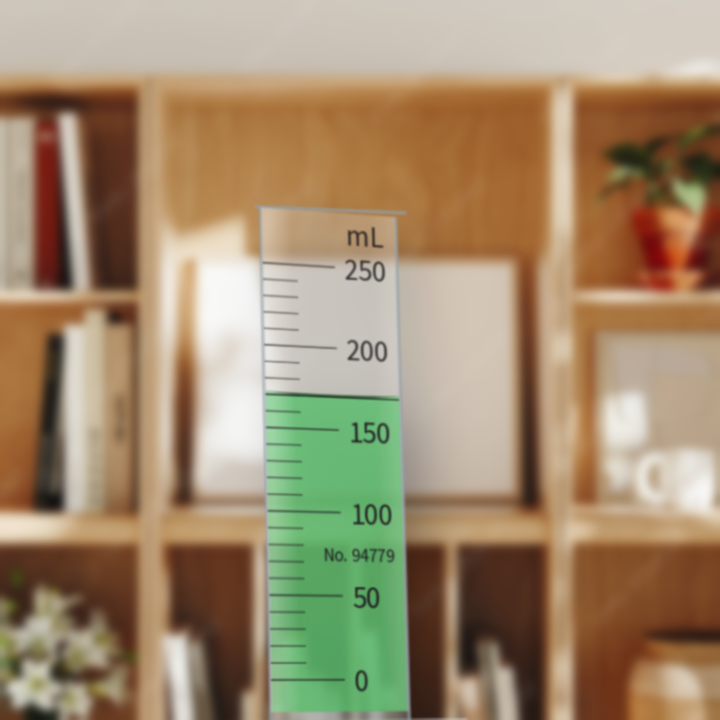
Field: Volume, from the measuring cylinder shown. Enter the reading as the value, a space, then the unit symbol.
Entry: 170 mL
